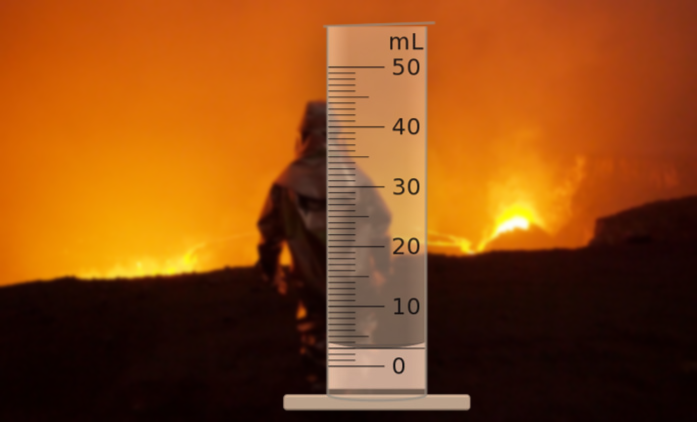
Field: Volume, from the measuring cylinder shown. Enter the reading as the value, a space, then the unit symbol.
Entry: 3 mL
